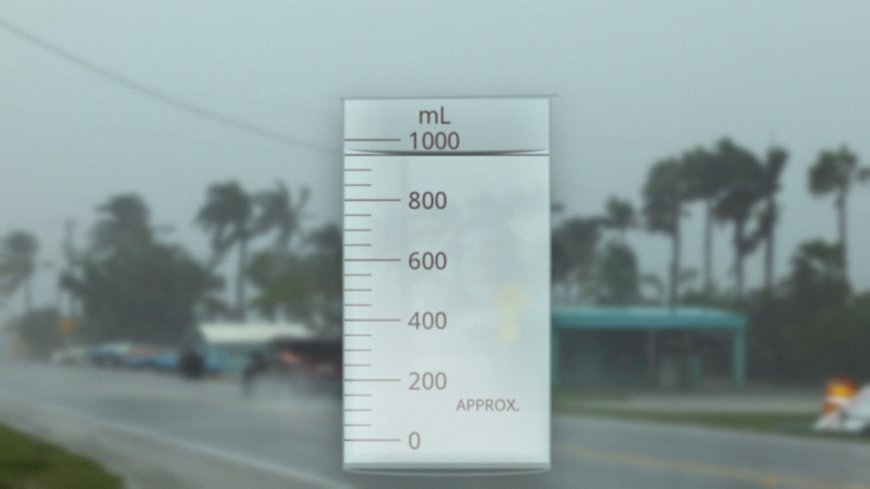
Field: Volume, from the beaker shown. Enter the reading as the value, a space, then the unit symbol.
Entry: 950 mL
